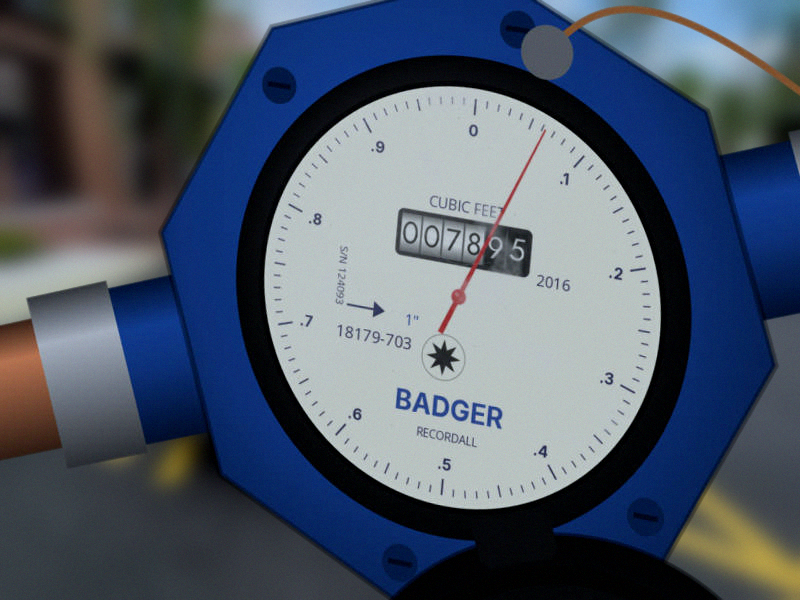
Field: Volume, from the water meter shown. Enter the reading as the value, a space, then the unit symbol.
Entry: 7895.06 ft³
